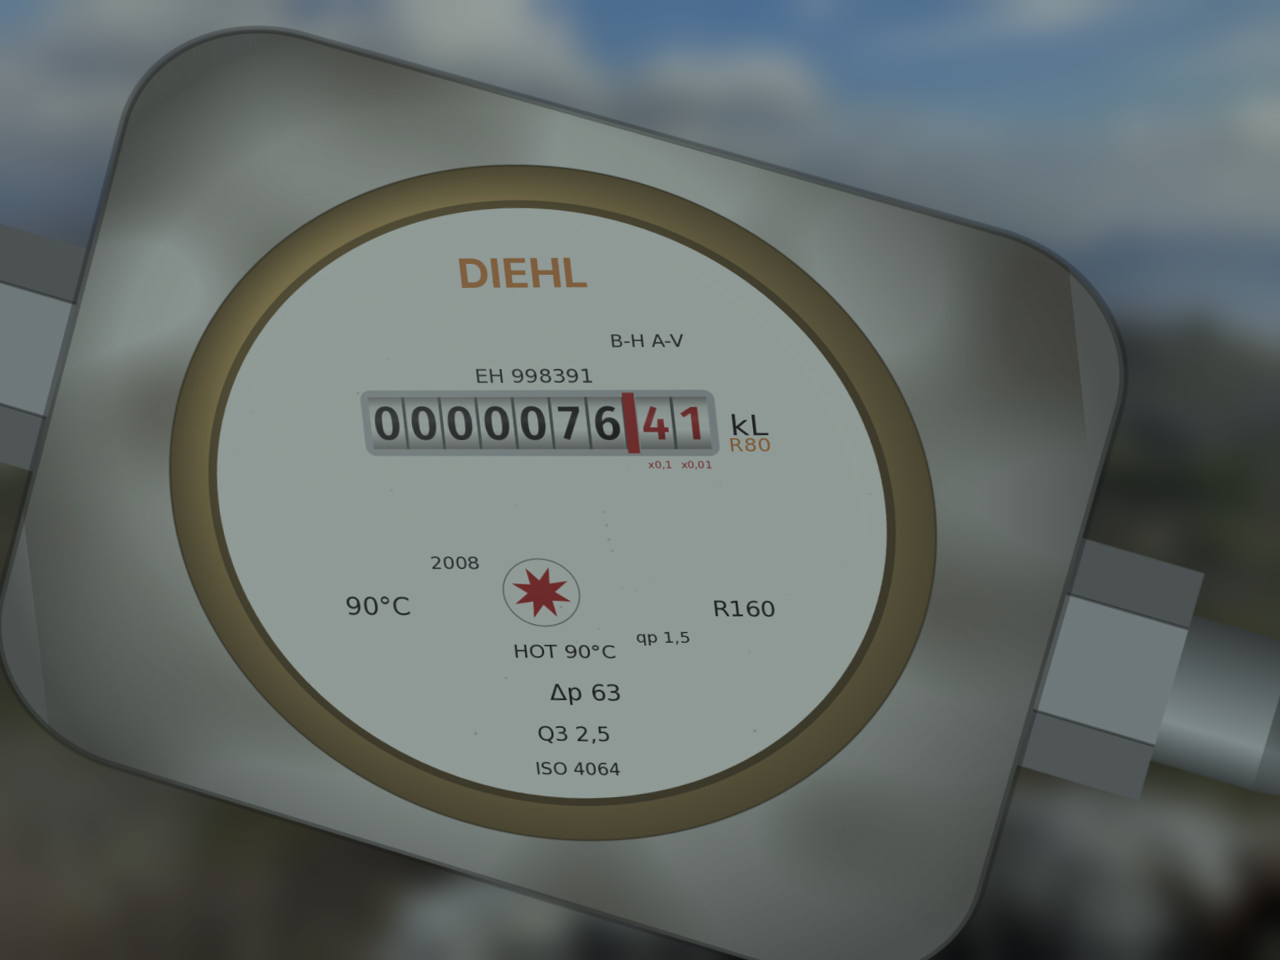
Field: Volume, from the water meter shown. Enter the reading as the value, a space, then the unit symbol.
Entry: 76.41 kL
